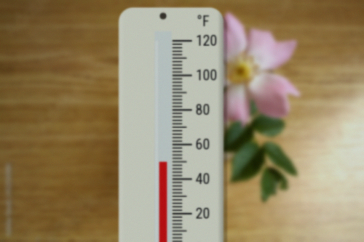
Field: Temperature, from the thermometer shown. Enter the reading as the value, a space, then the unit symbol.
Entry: 50 °F
